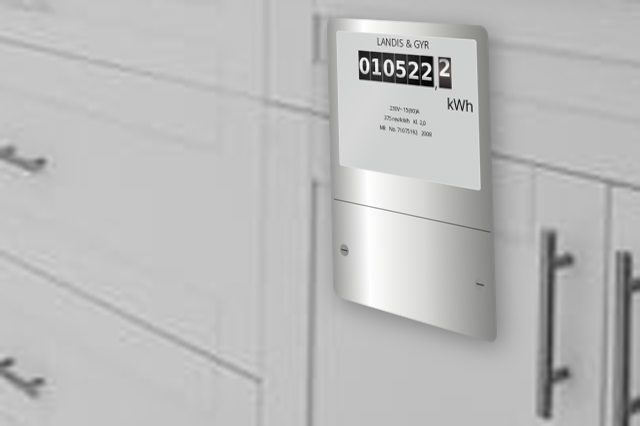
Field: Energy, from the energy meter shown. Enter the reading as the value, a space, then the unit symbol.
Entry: 10522.2 kWh
